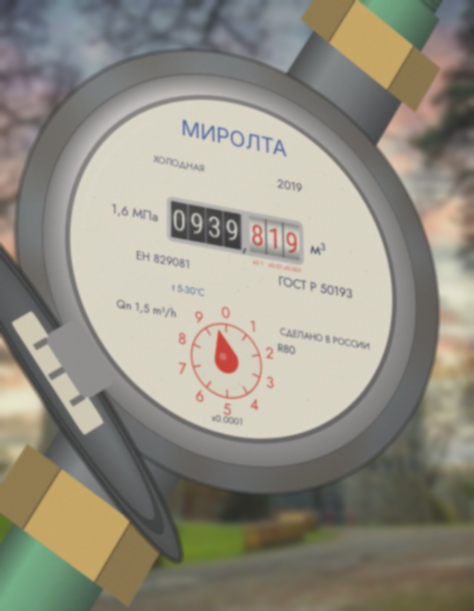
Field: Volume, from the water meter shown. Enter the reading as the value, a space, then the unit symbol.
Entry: 939.8189 m³
